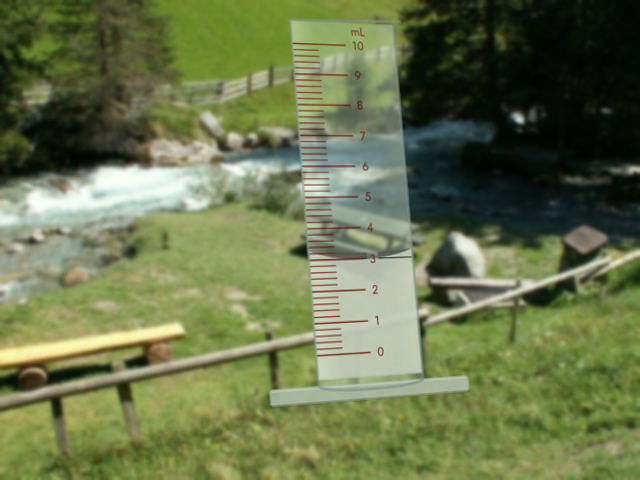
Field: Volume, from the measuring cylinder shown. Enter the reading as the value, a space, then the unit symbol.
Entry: 3 mL
